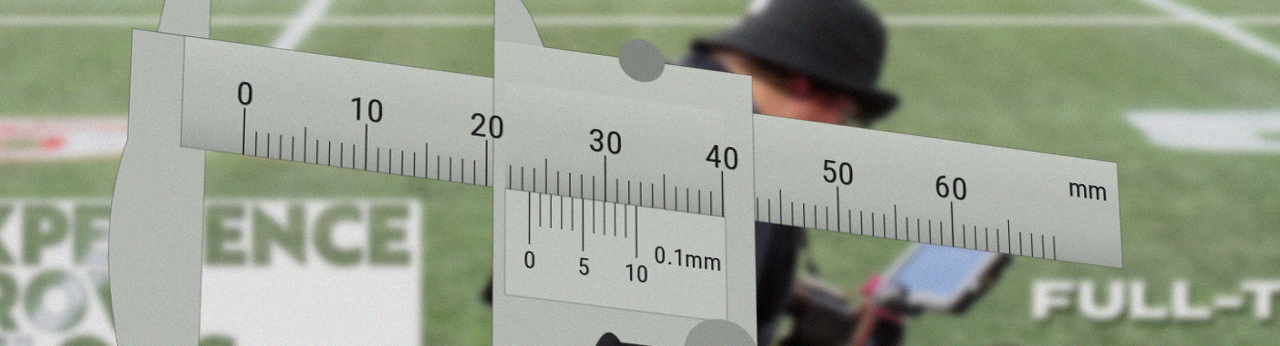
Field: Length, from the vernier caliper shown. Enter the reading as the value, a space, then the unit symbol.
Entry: 23.6 mm
